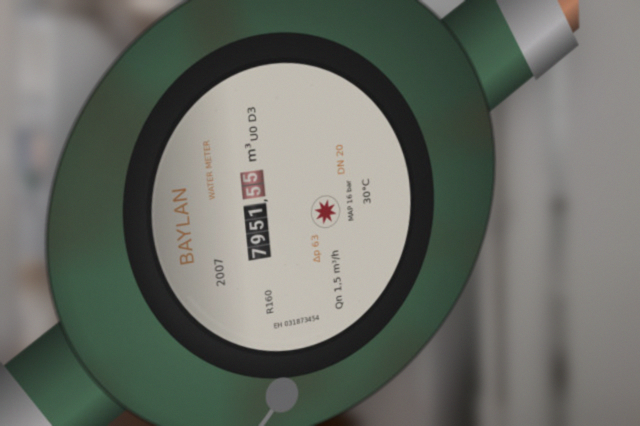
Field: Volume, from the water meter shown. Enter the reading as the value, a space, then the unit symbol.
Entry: 7951.55 m³
